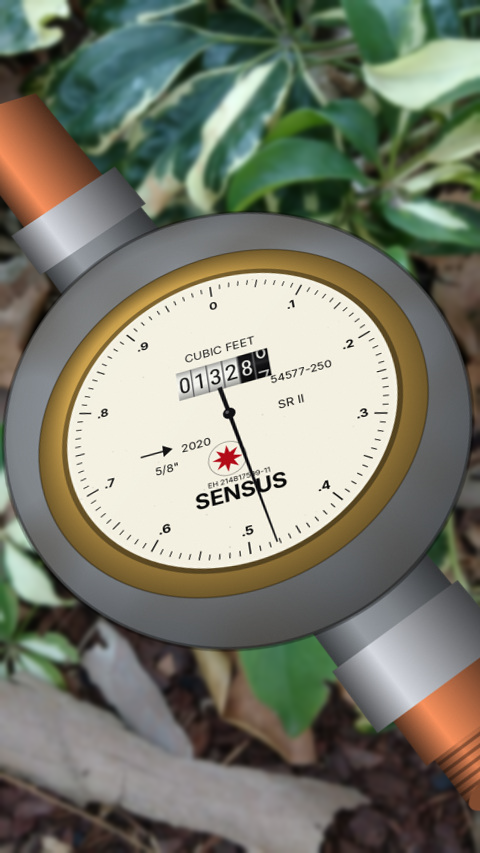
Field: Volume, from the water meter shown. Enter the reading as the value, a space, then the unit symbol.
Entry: 13286.47 ft³
